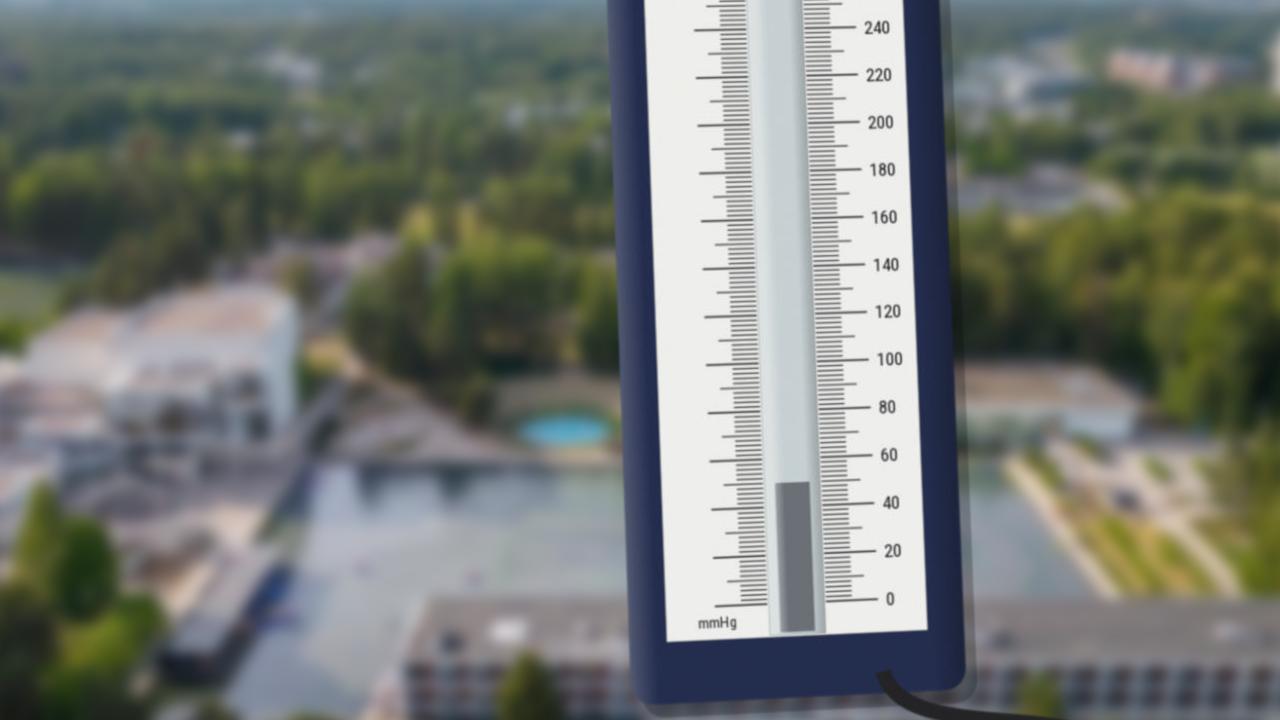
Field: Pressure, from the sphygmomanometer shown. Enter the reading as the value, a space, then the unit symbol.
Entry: 50 mmHg
